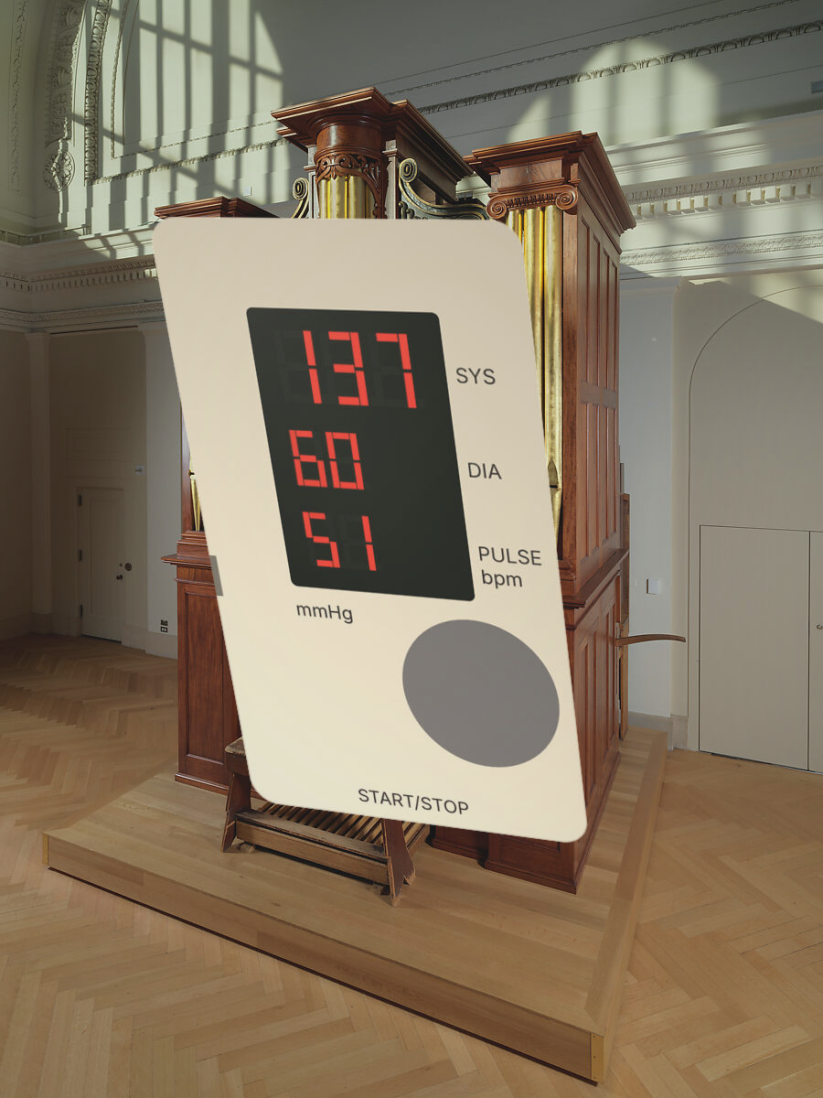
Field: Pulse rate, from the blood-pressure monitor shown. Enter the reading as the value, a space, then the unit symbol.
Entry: 51 bpm
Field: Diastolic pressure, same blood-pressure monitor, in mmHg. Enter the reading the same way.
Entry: 60 mmHg
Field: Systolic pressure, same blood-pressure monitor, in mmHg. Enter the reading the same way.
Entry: 137 mmHg
